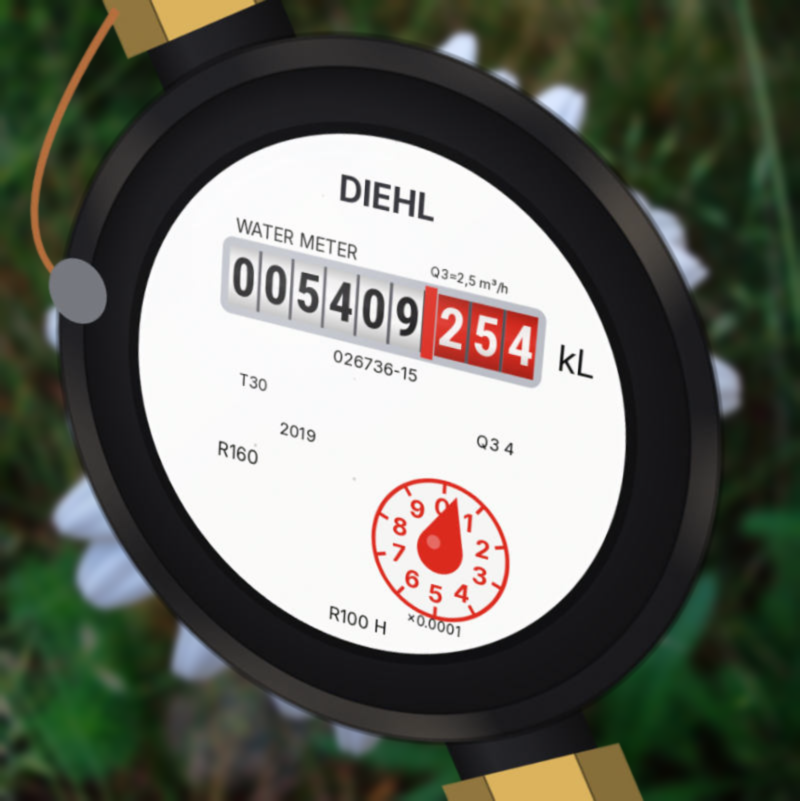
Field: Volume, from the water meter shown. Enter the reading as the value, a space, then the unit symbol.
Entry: 5409.2540 kL
